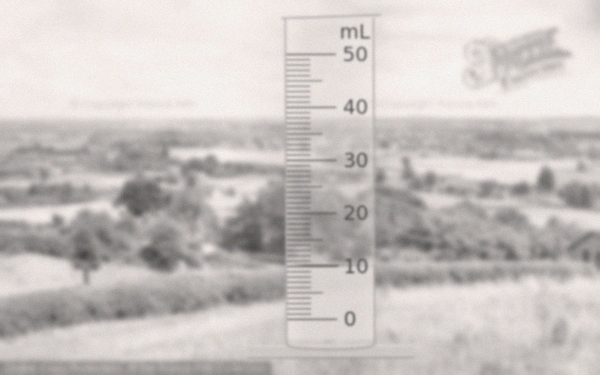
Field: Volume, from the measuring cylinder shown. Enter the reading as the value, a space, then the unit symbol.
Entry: 10 mL
